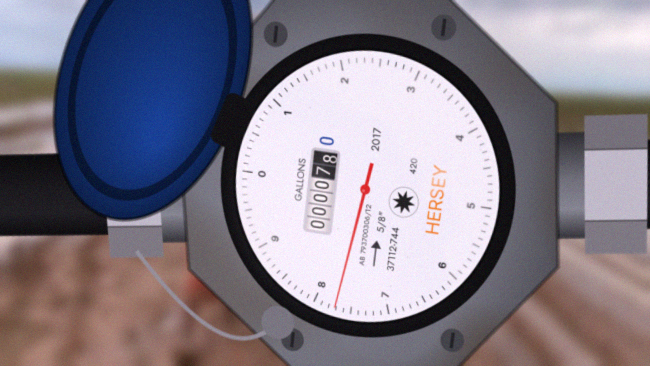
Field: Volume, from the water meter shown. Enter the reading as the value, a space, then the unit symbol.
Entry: 777.7 gal
